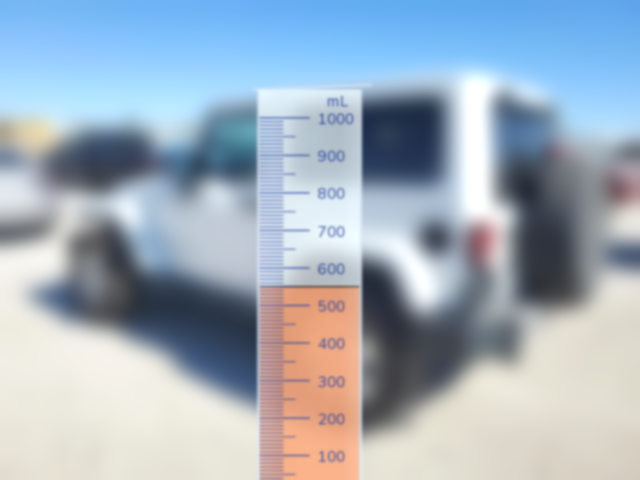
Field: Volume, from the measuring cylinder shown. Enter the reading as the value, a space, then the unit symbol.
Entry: 550 mL
